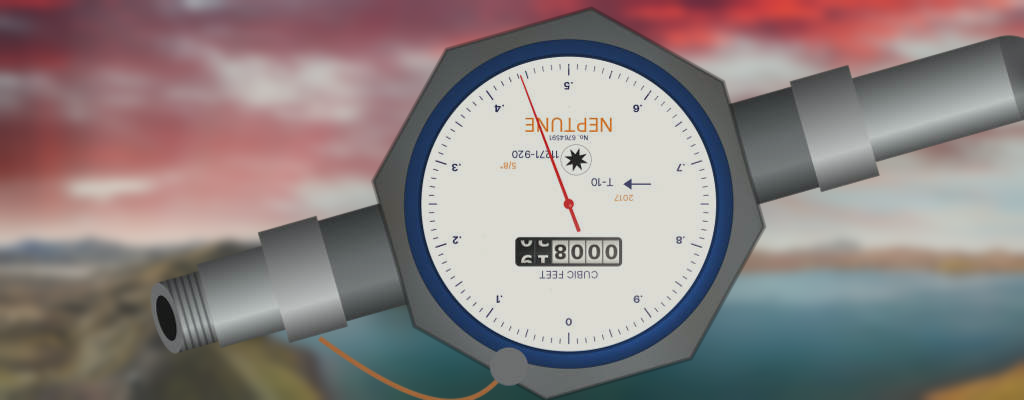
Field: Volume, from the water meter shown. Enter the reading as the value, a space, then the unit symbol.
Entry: 819.44 ft³
